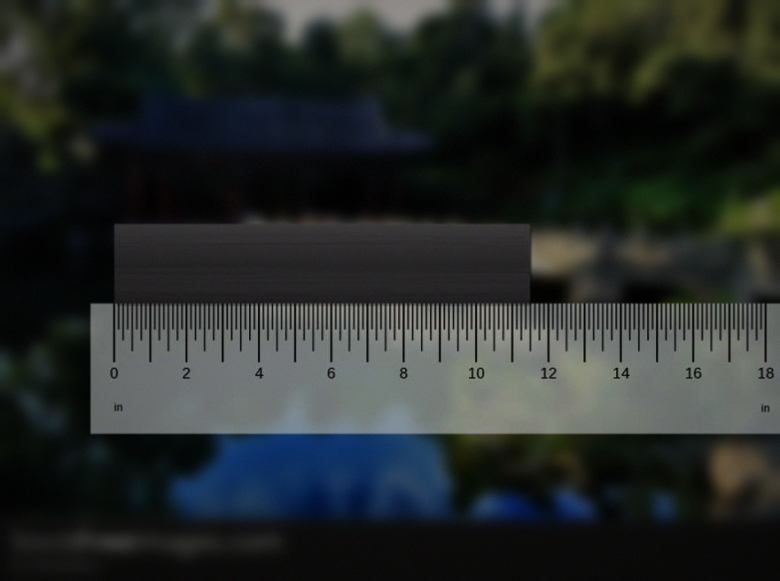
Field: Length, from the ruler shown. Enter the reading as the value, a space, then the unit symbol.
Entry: 11.5 in
